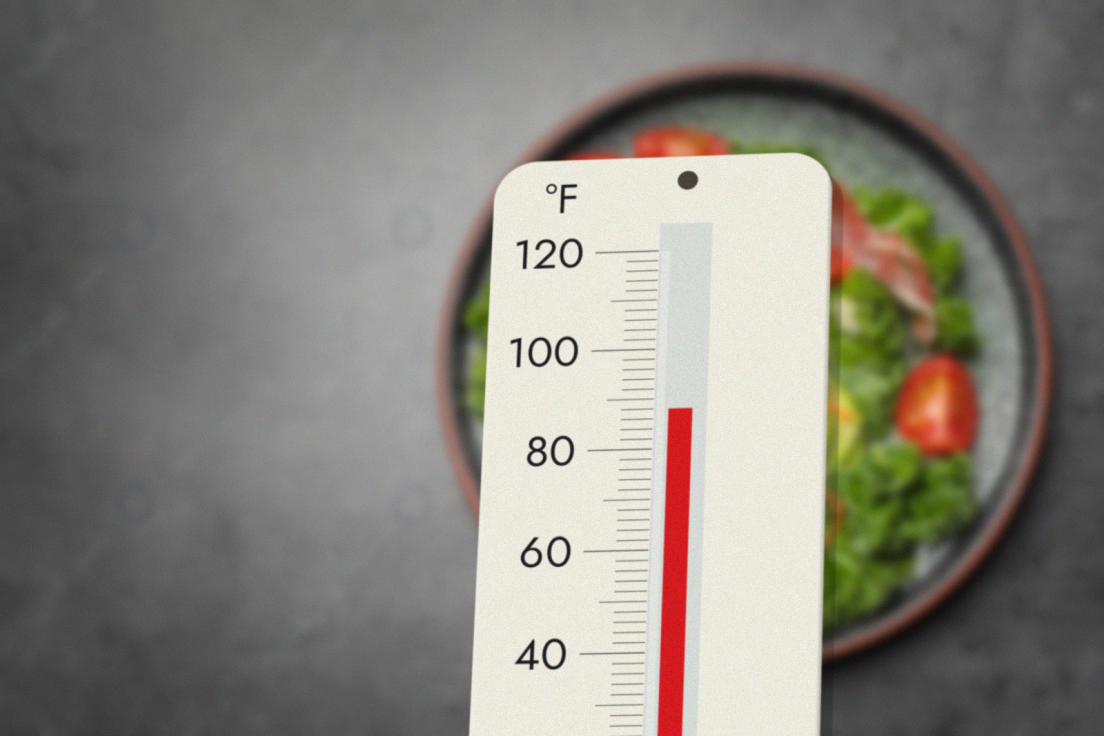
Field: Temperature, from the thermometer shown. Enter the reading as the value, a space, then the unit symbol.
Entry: 88 °F
